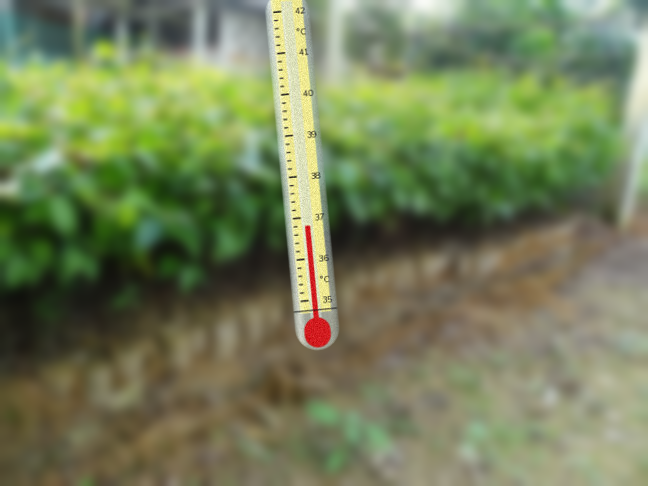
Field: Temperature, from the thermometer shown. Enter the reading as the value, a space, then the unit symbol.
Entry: 36.8 °C
